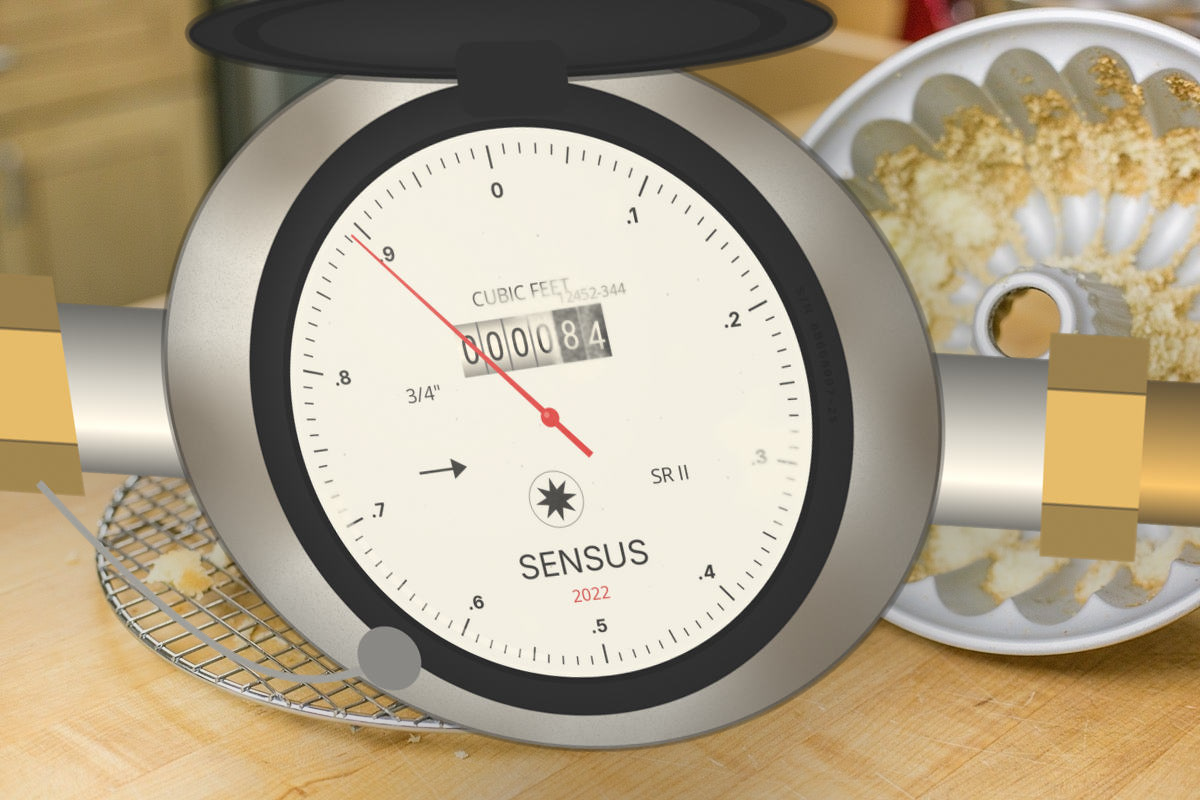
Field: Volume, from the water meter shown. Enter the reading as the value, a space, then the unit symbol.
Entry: 83.89 ft³
